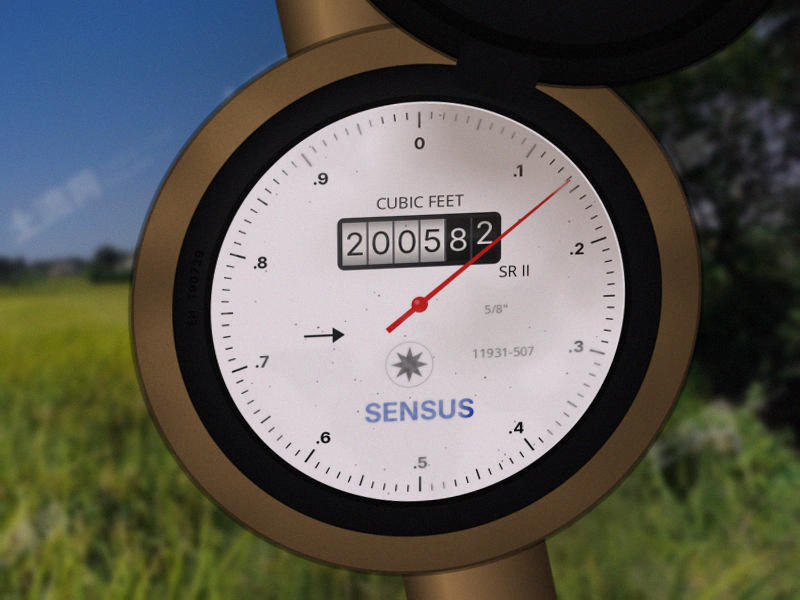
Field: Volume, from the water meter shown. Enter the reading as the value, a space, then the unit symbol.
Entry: 200582.14 ft³
